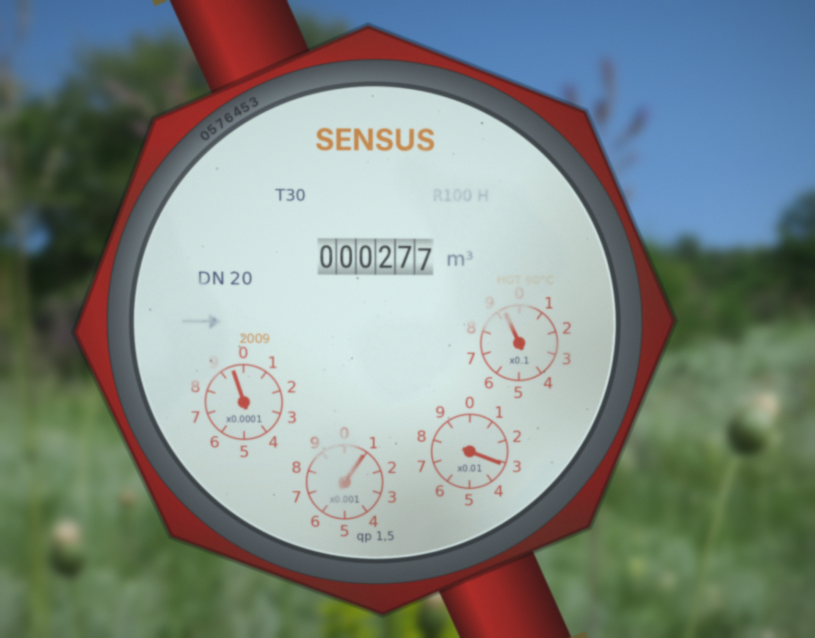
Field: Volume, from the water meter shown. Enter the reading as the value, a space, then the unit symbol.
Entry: 276.9309 m³
